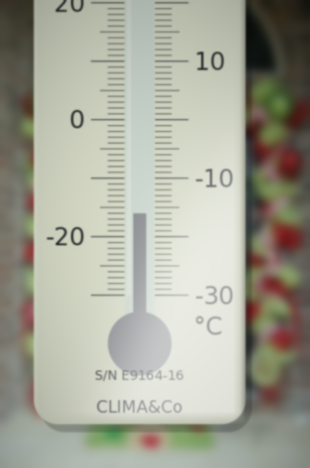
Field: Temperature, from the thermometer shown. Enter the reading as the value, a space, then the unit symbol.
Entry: -16 °C
